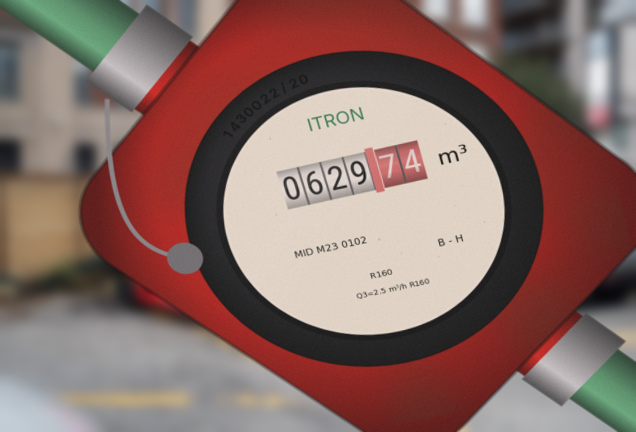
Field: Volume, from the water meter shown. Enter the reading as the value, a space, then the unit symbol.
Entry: 629.74 m³
